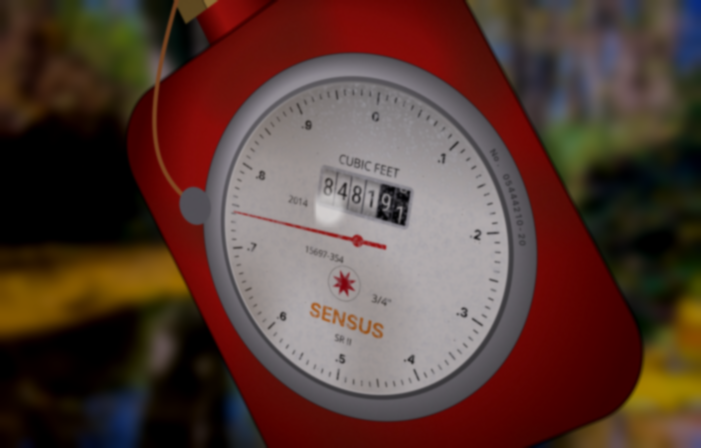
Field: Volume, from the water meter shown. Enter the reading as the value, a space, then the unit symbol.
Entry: 848190.74 ft³
